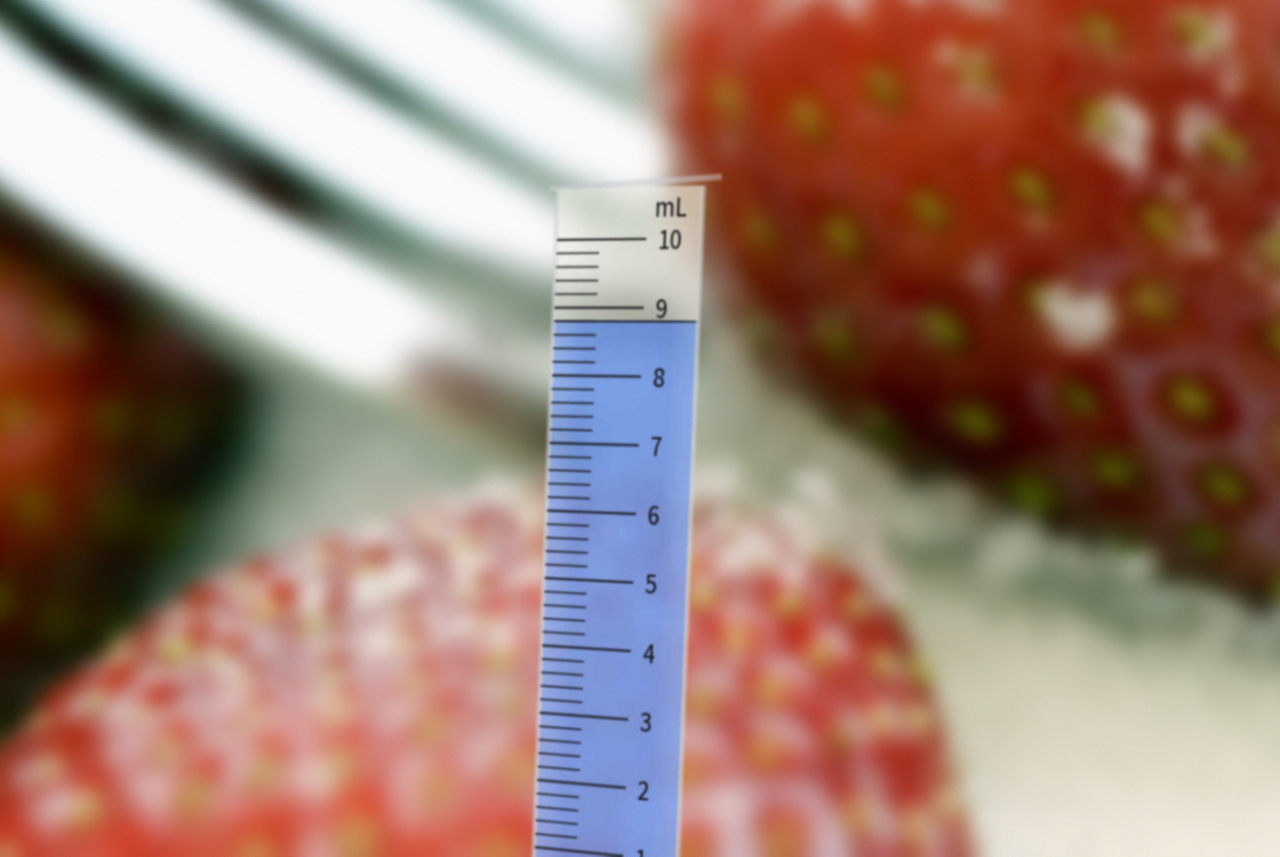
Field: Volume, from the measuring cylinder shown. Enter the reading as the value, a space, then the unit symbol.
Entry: 8.8 mL
